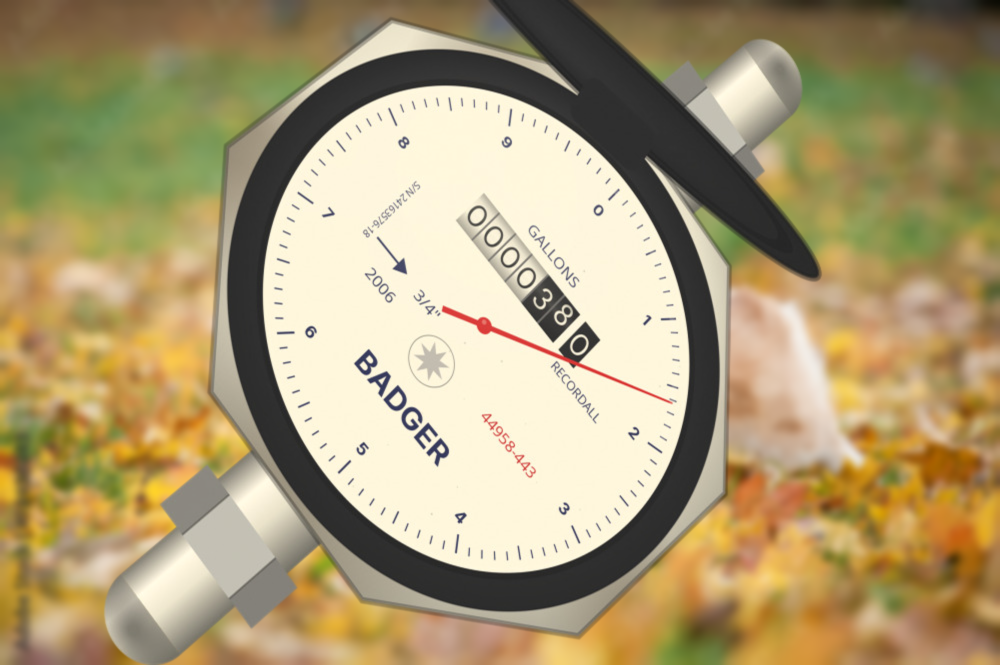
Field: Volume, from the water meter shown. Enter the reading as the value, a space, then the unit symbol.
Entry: 381.6 gal
